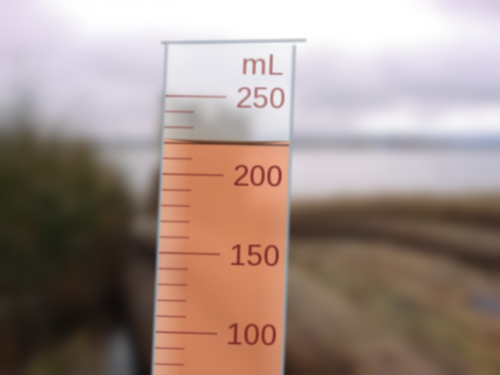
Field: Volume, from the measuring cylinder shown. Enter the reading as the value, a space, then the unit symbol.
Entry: 220 mL
